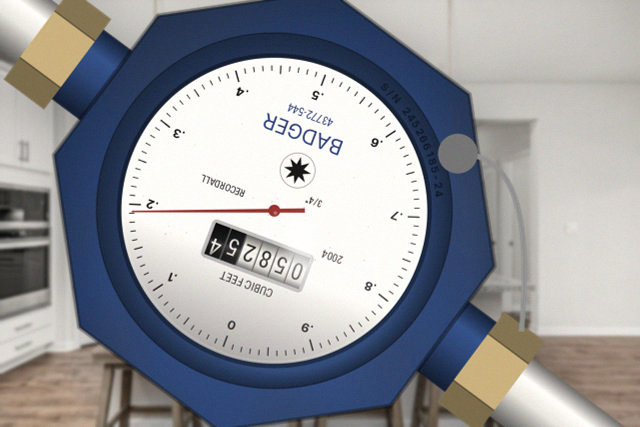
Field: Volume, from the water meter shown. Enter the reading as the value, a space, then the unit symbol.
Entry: 58254.19 ft³
